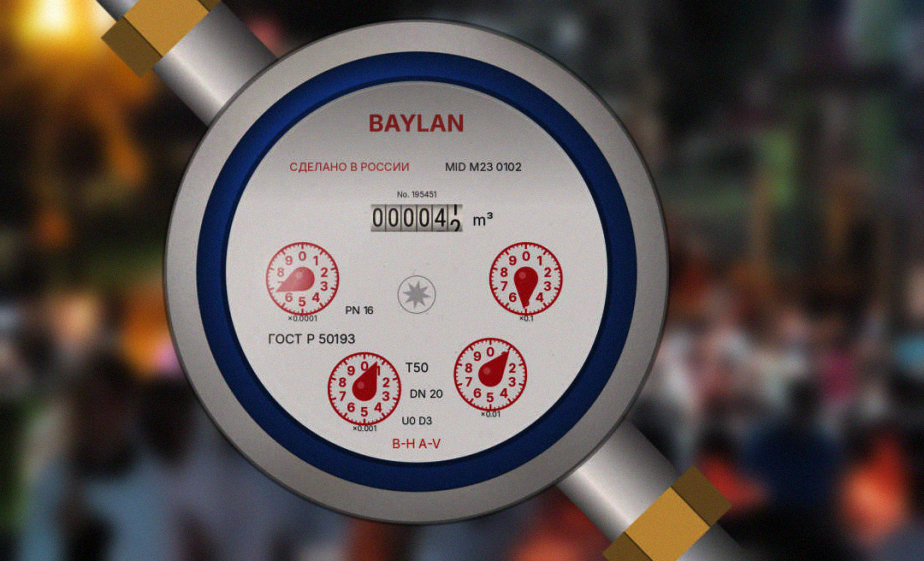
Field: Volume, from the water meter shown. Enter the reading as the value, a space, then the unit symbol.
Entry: 41.5106 m³
